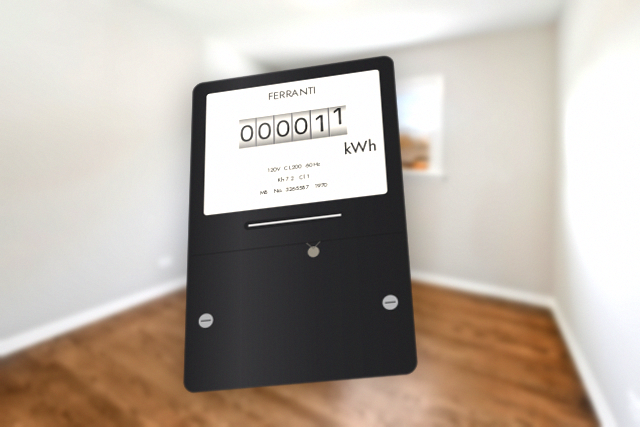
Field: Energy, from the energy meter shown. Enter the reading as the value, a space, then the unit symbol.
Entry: 11 kWh
